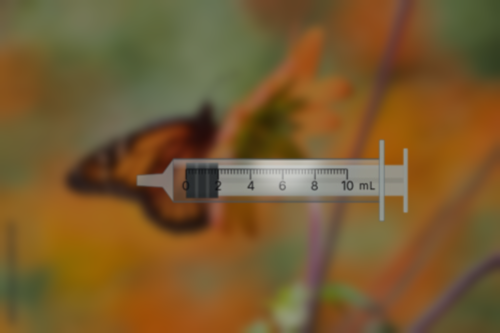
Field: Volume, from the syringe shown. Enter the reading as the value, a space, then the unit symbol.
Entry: 0 mL
